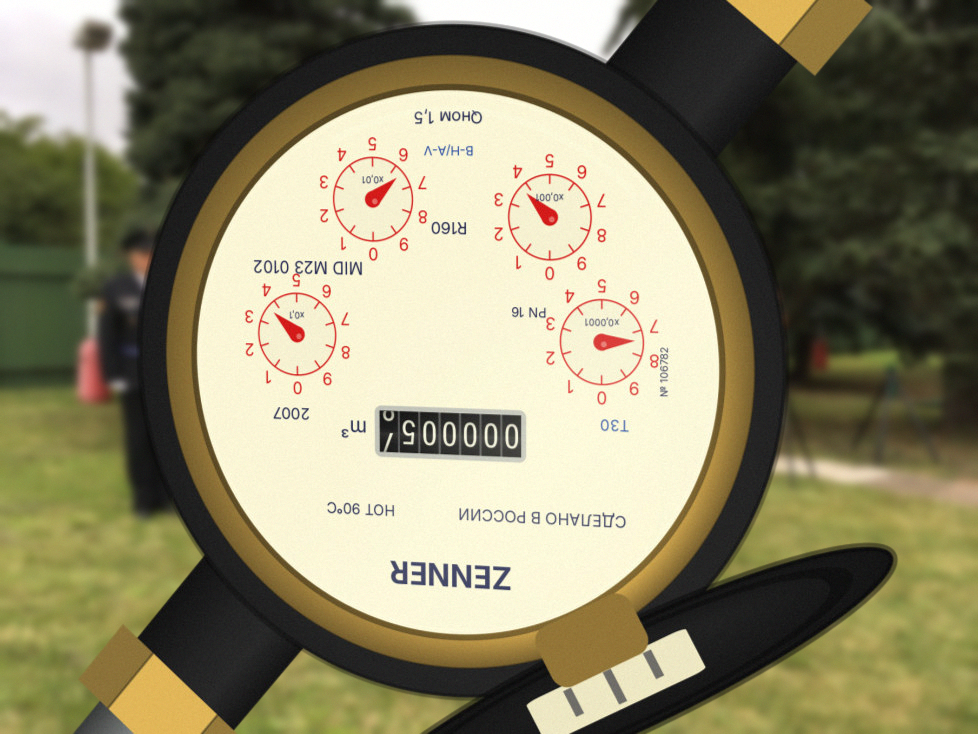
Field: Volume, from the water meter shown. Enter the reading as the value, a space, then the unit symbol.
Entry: 57.3637 m³
